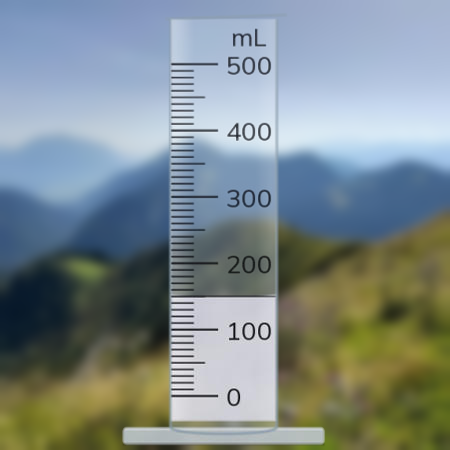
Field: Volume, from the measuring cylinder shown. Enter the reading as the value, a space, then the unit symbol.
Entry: 150 mL
